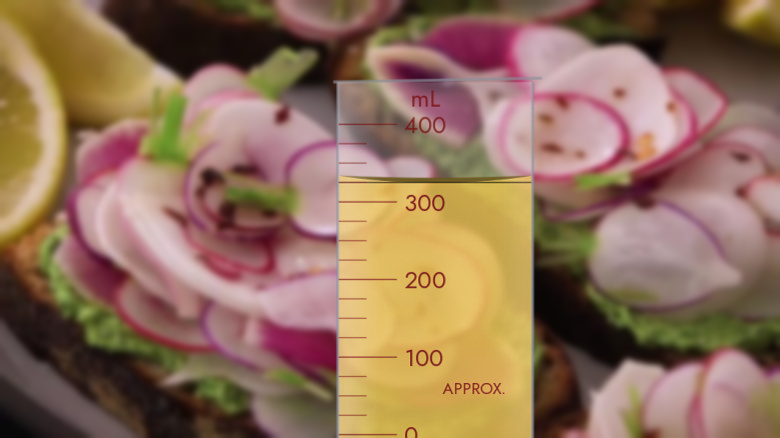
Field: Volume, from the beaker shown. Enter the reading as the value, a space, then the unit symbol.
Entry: 325 mL
